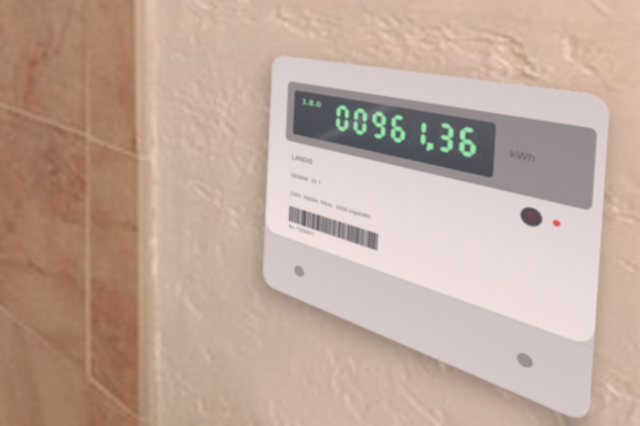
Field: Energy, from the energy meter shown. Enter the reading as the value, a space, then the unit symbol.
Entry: 961.36 kWh
